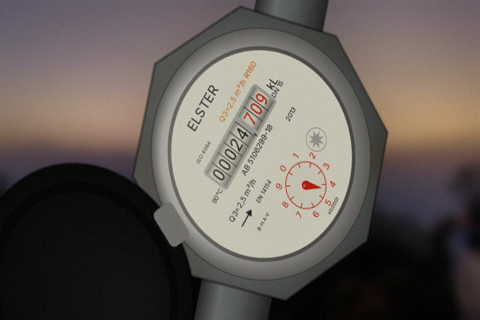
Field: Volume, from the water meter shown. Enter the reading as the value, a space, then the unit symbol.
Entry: 24.7094 kL
